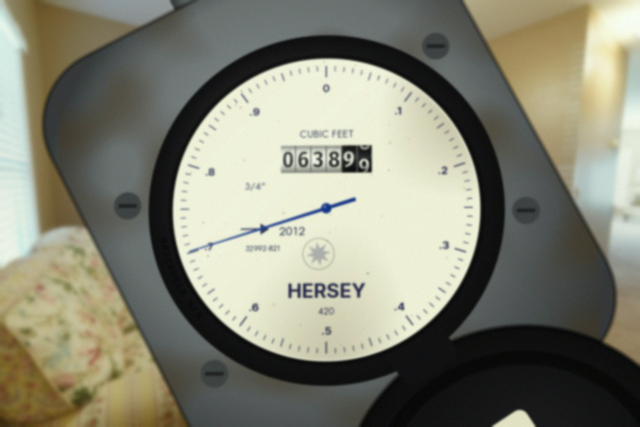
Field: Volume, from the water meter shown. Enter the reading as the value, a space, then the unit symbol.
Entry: 63898.70 ft³
